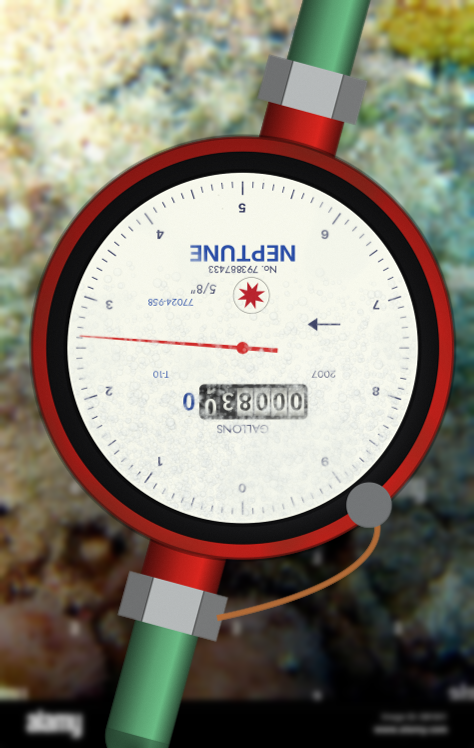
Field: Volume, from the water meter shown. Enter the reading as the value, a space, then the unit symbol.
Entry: 8302.6 gal
